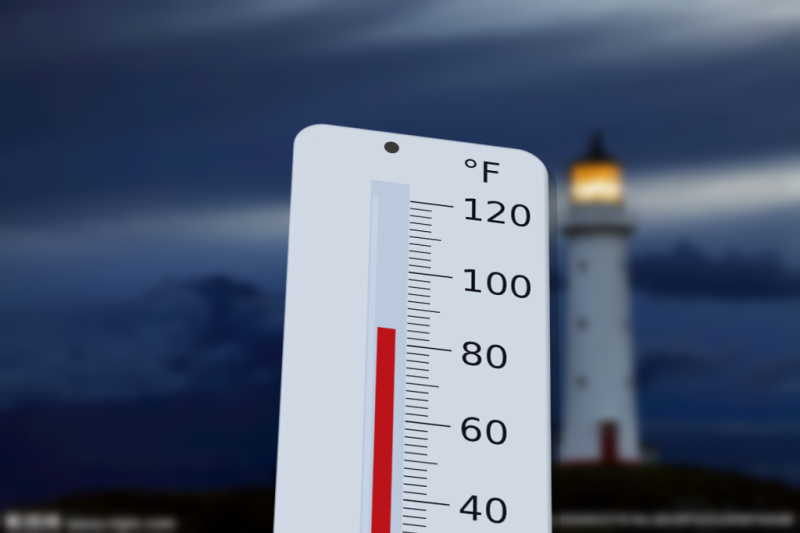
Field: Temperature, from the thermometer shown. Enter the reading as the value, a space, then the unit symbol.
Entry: 84 °F
